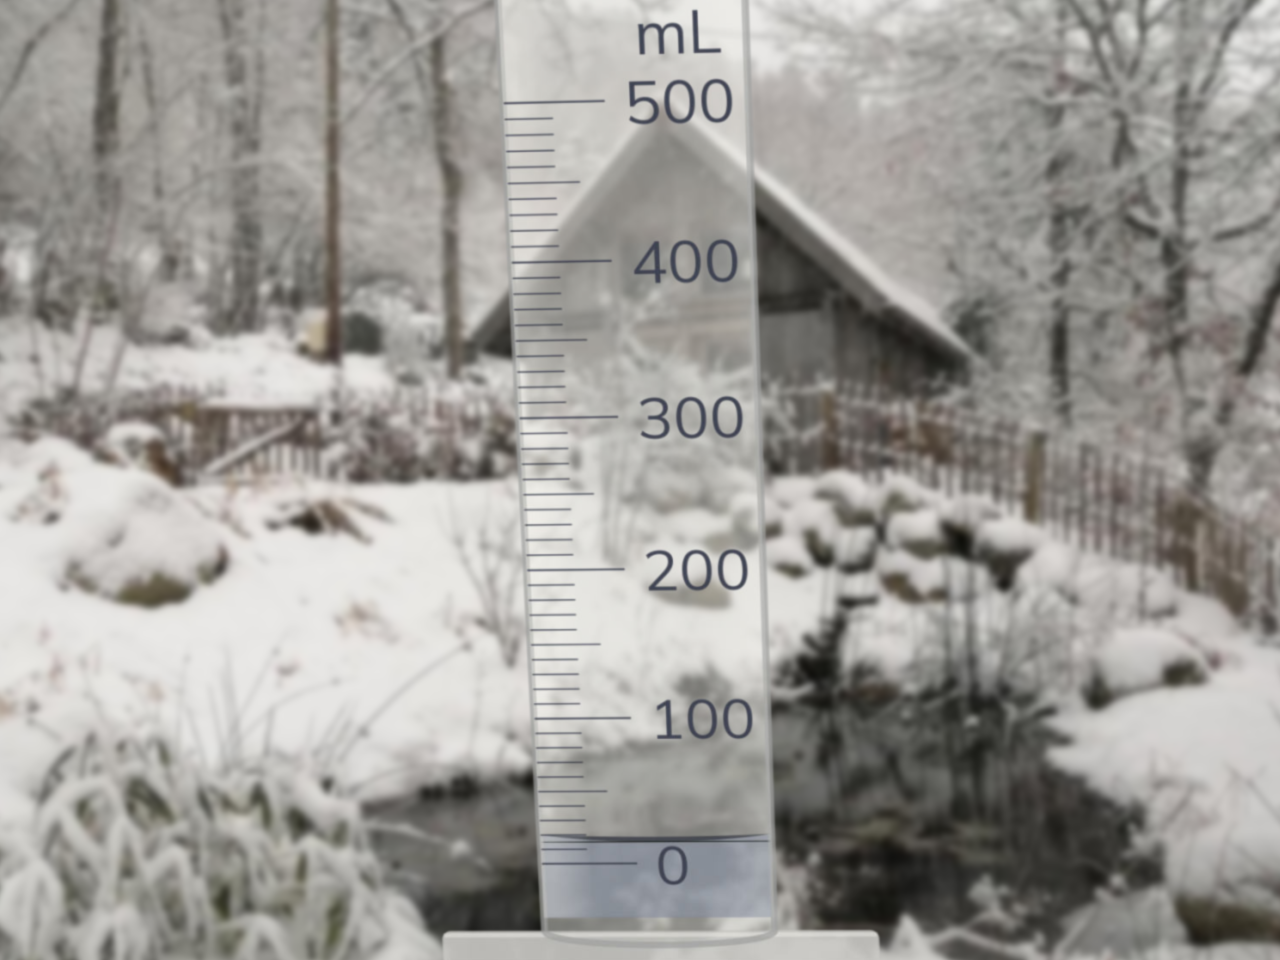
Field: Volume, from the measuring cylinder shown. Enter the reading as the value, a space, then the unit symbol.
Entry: 15 mL
